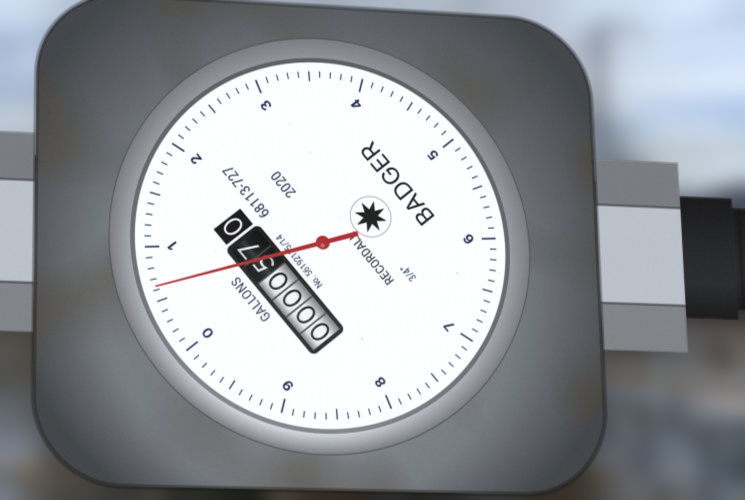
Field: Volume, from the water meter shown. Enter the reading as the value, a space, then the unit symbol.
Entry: 570.6 gal
